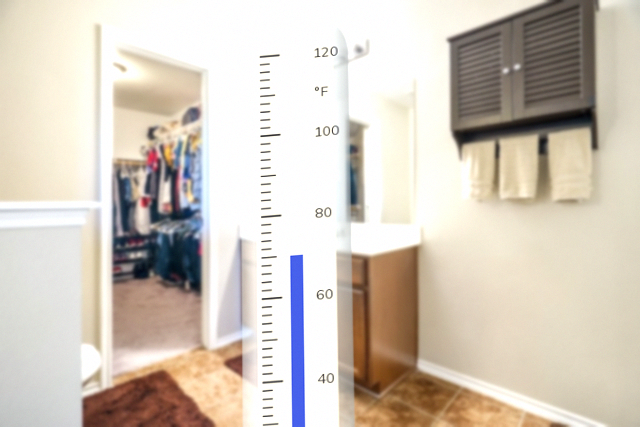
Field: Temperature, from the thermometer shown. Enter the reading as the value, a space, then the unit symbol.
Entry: 70 °F
